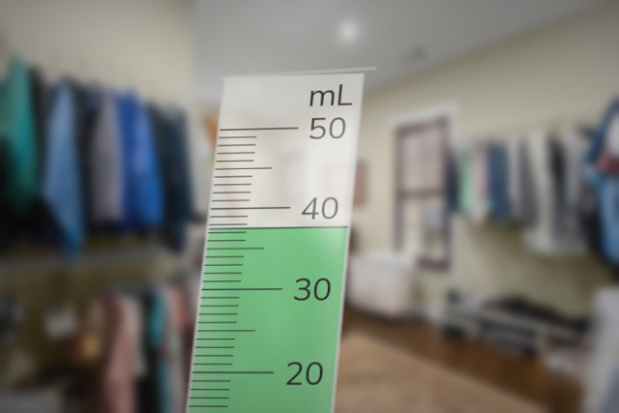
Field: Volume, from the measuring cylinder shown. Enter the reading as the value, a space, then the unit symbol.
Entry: 37.5 mL
